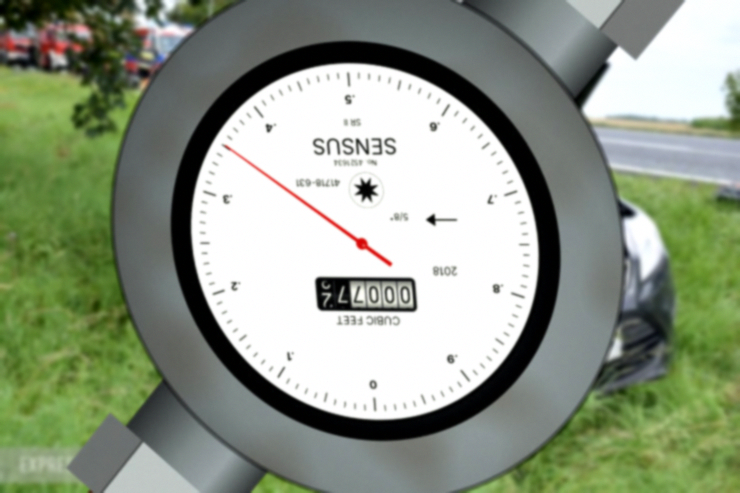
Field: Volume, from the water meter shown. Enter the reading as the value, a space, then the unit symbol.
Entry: 772.35 ft³
